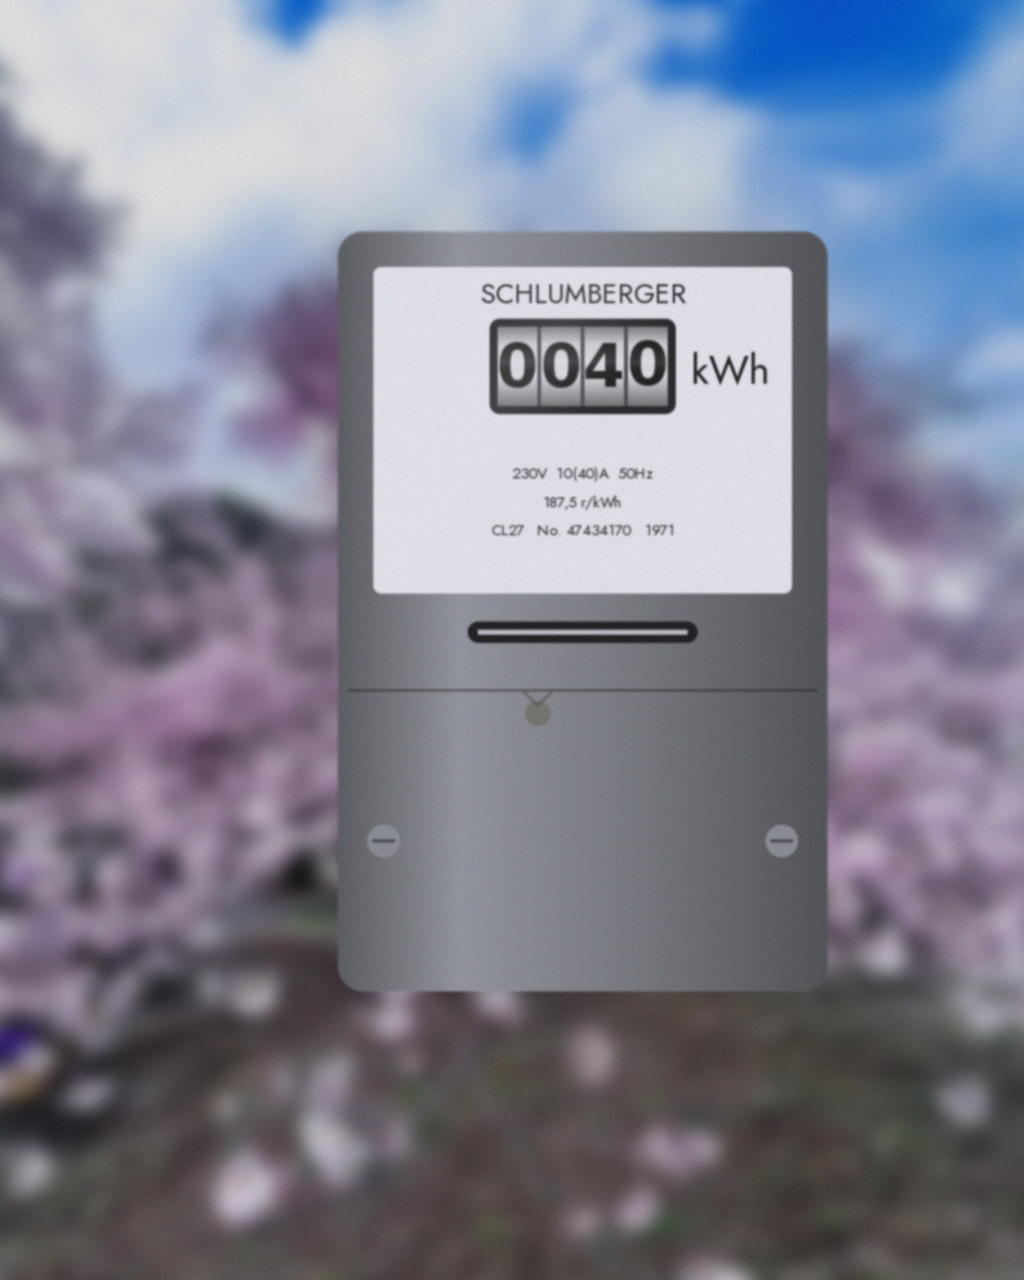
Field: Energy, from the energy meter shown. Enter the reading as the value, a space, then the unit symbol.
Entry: 40 kWh
